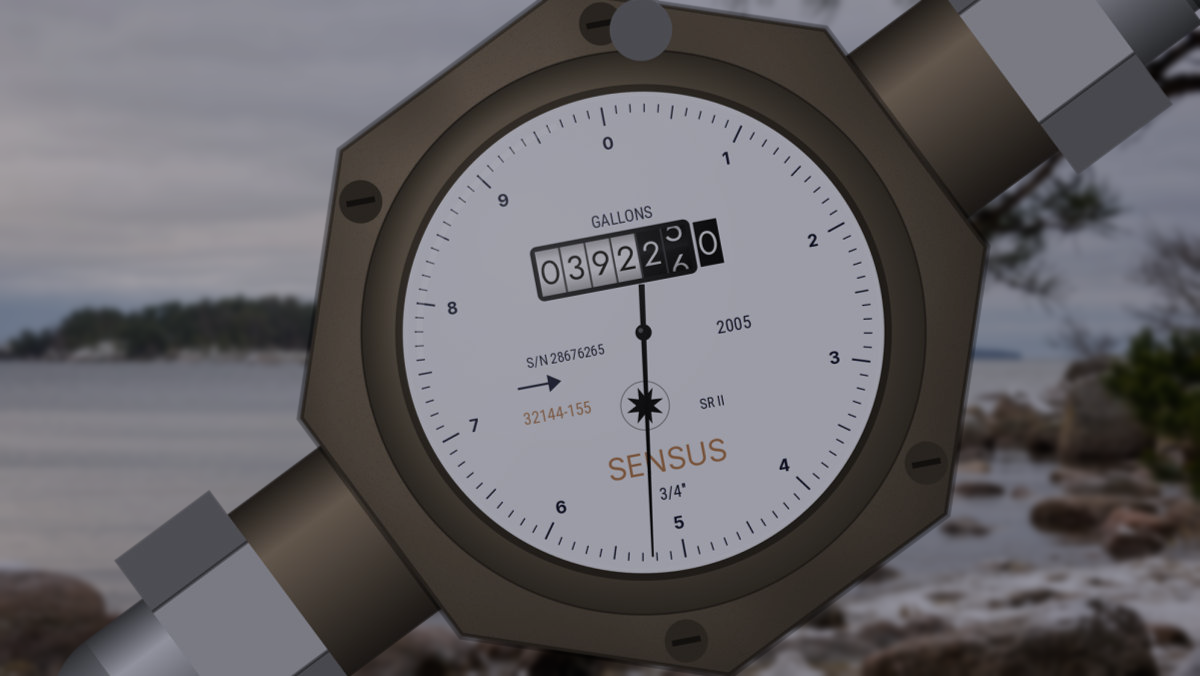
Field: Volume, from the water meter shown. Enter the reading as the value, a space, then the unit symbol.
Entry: 392255.2 gal
